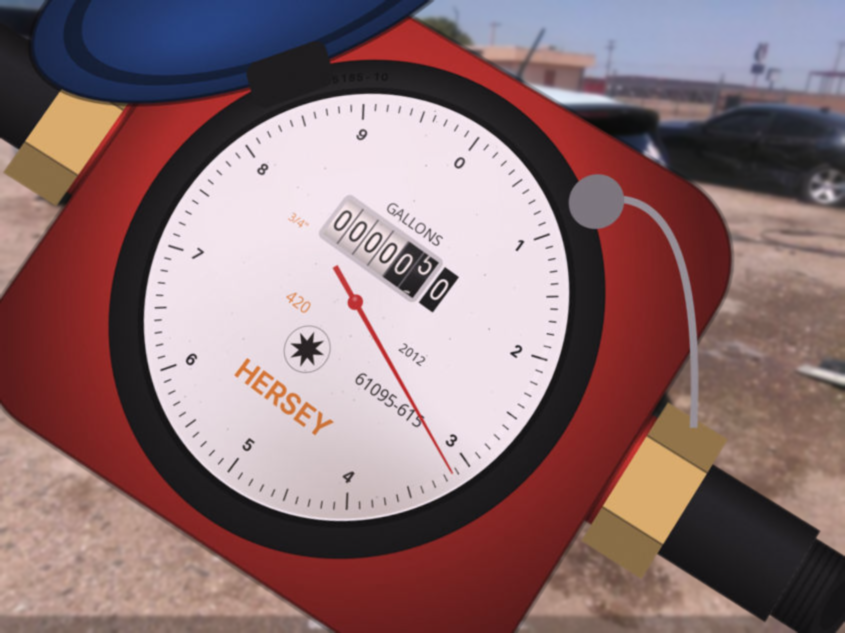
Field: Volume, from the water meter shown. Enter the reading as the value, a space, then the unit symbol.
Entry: 53.1 gal
